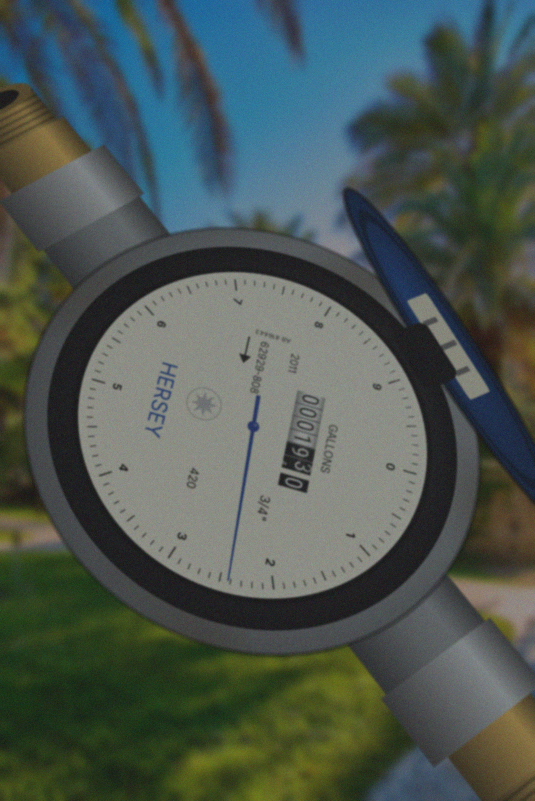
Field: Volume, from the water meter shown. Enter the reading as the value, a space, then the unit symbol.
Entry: 1932.4 gal
